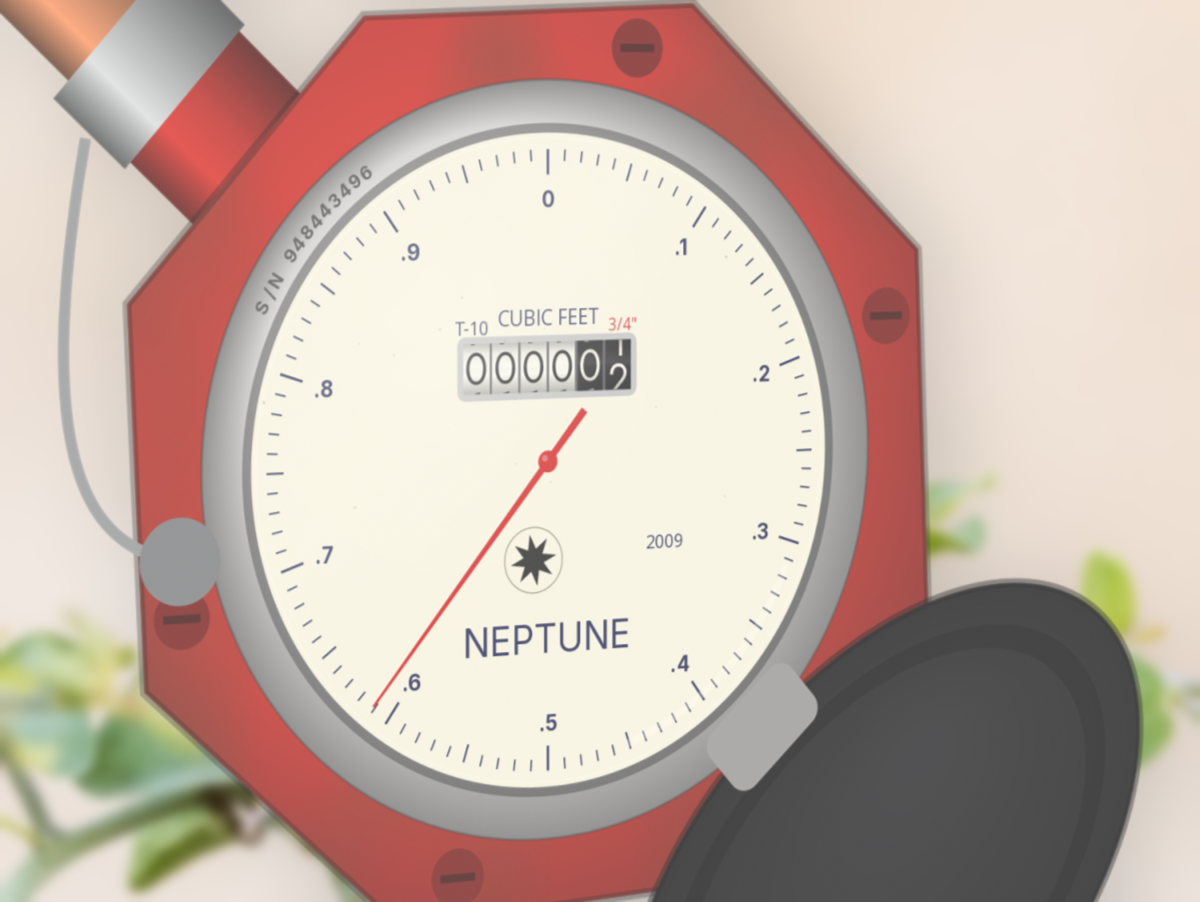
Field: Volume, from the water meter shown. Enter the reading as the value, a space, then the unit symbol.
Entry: 1.61 ft³
